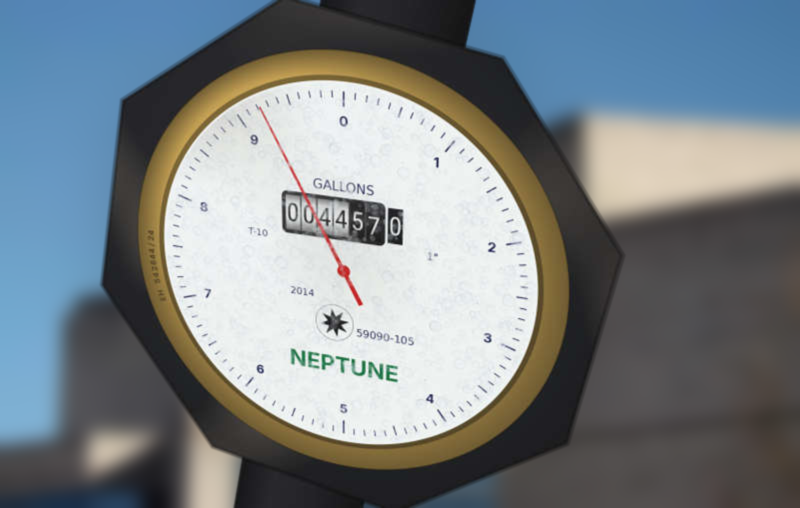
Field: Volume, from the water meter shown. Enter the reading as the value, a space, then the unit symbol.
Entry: 44569.2 gal
